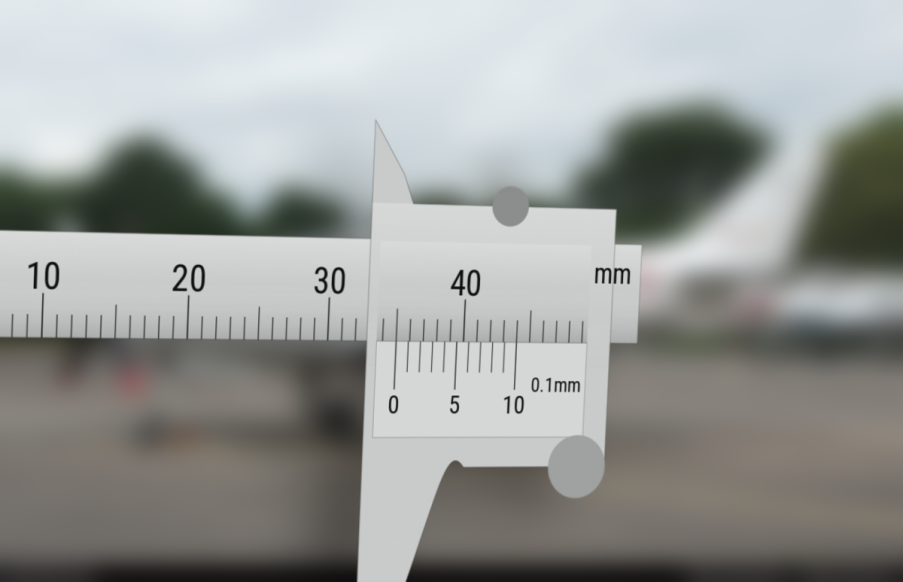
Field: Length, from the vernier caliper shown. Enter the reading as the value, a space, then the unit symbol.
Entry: 35.0 mm
